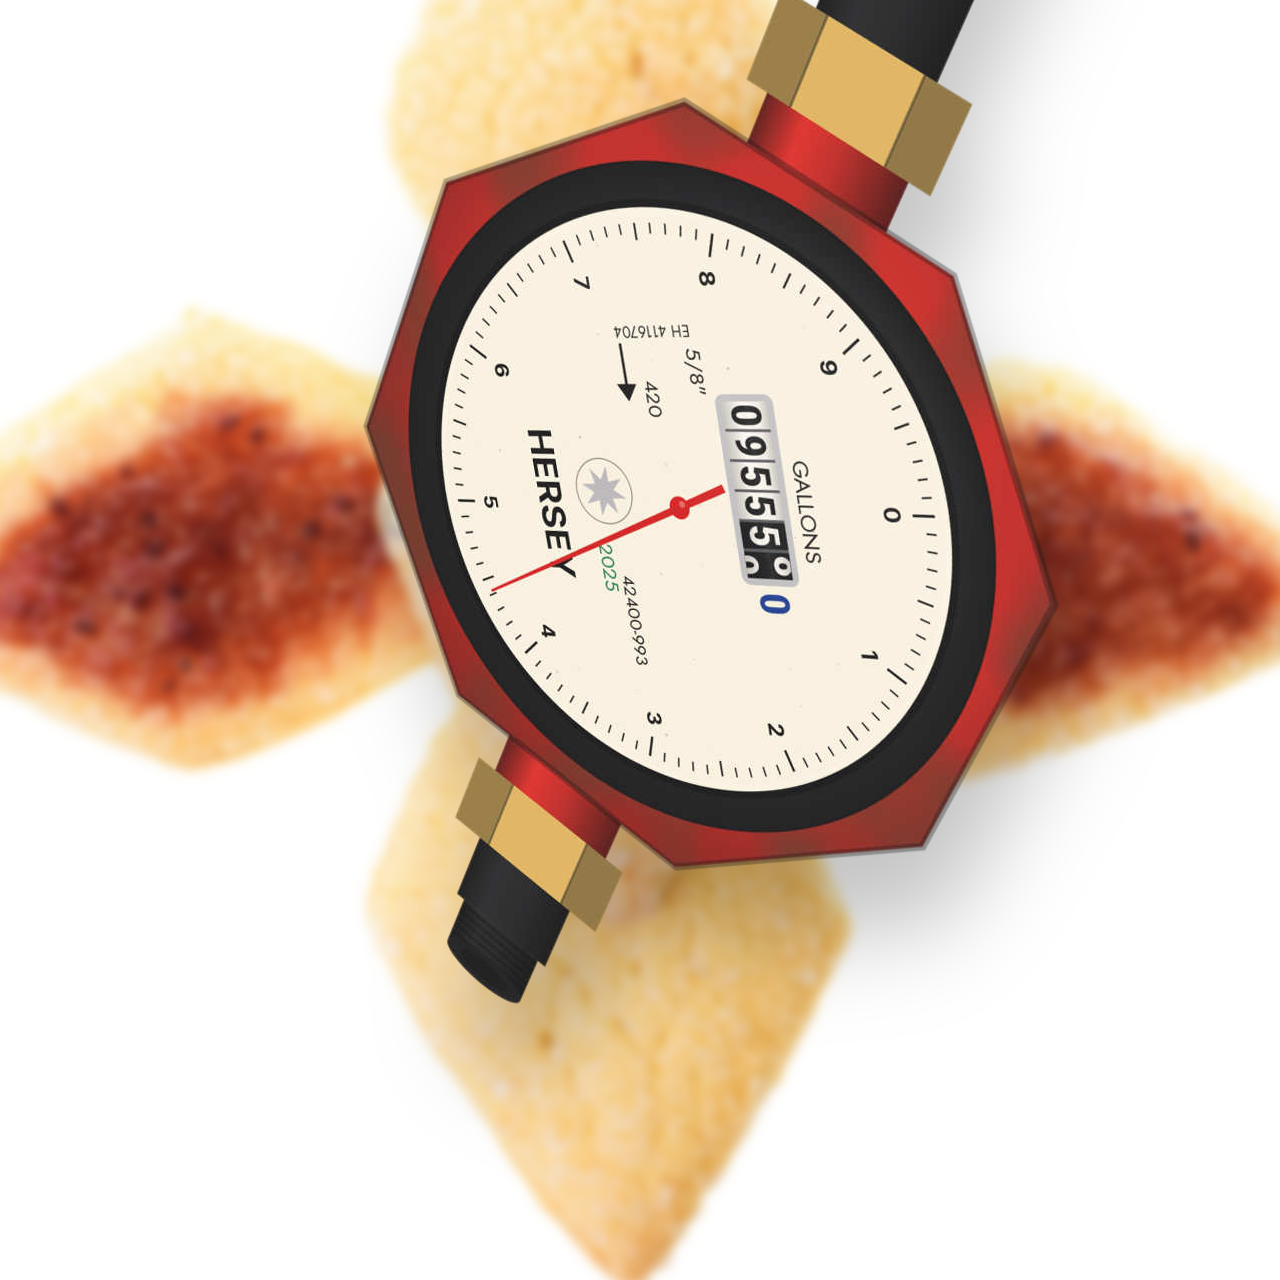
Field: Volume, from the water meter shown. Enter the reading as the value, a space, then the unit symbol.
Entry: 955584.4 gal
